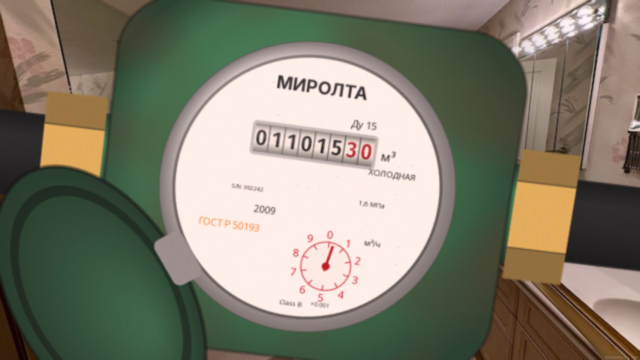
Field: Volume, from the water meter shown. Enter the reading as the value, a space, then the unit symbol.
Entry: 11015.300 m³
